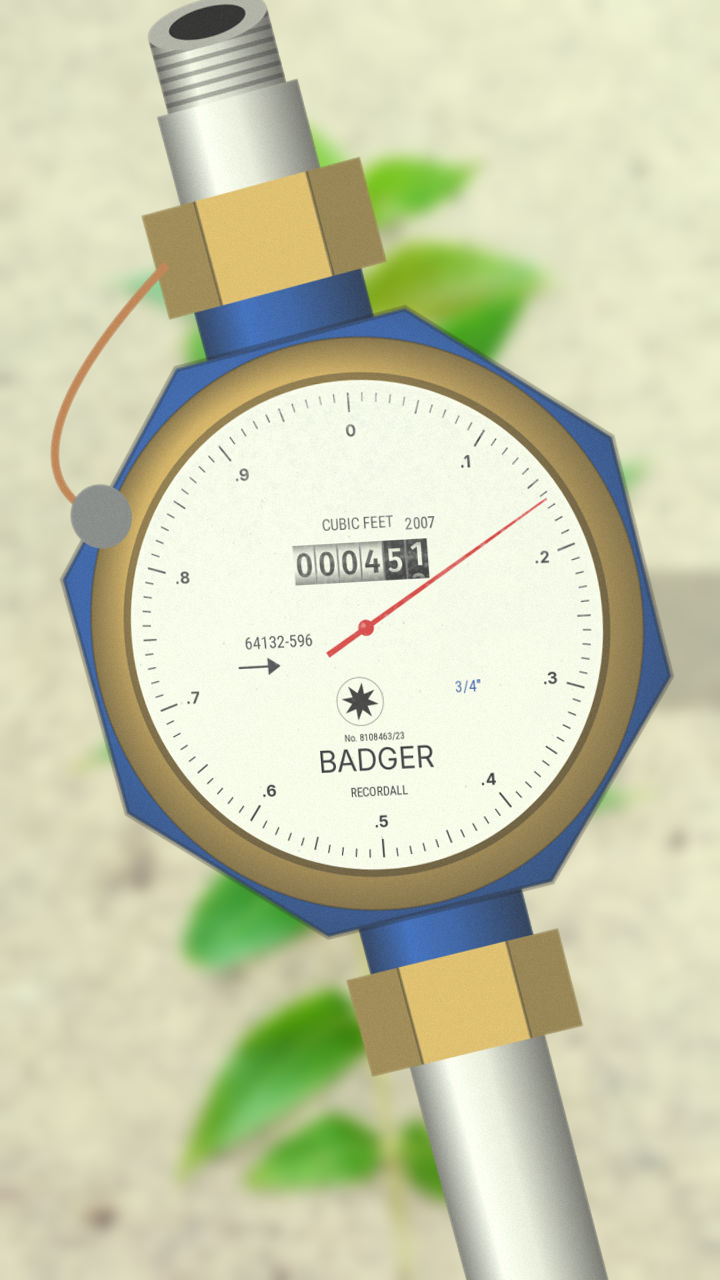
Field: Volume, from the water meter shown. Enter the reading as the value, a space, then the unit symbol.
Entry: 451.16 ft³
